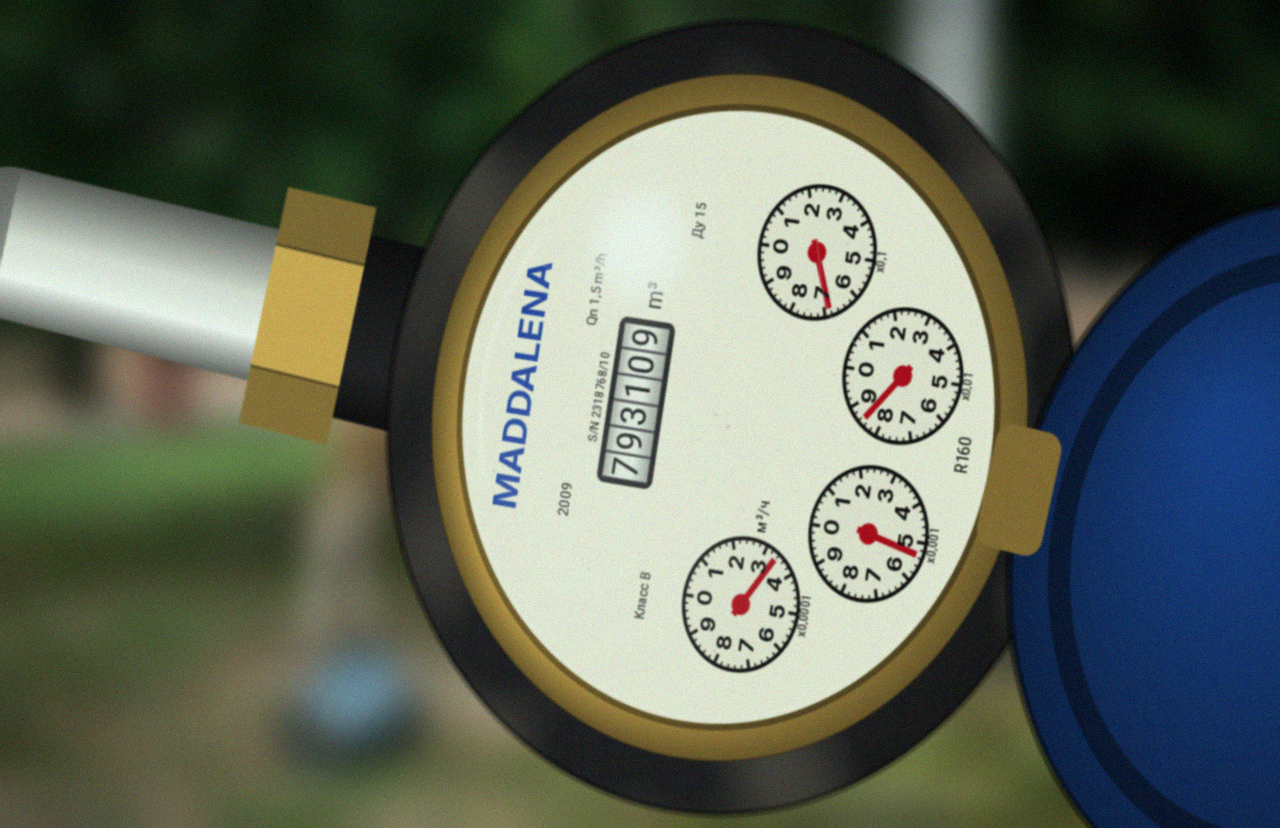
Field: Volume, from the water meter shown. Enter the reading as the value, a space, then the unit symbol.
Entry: 793109.6853 m³
